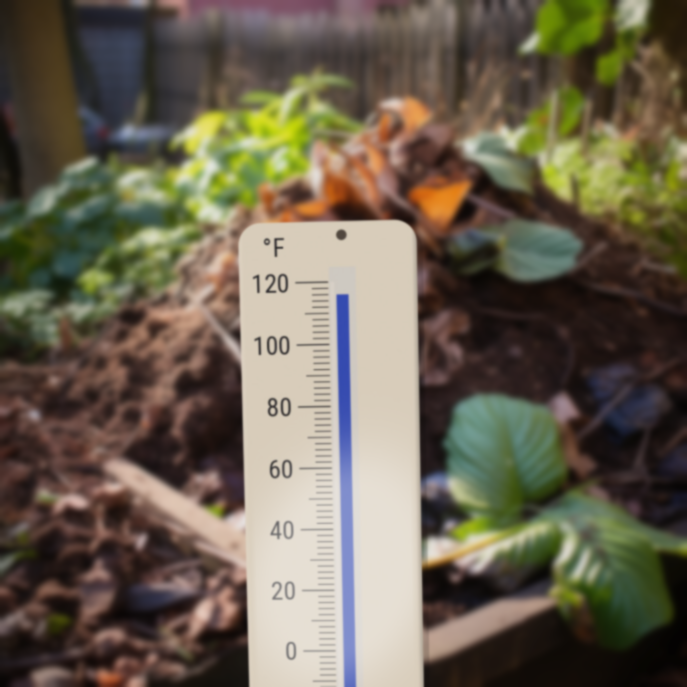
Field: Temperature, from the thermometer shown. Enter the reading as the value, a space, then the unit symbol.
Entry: 116 °F
